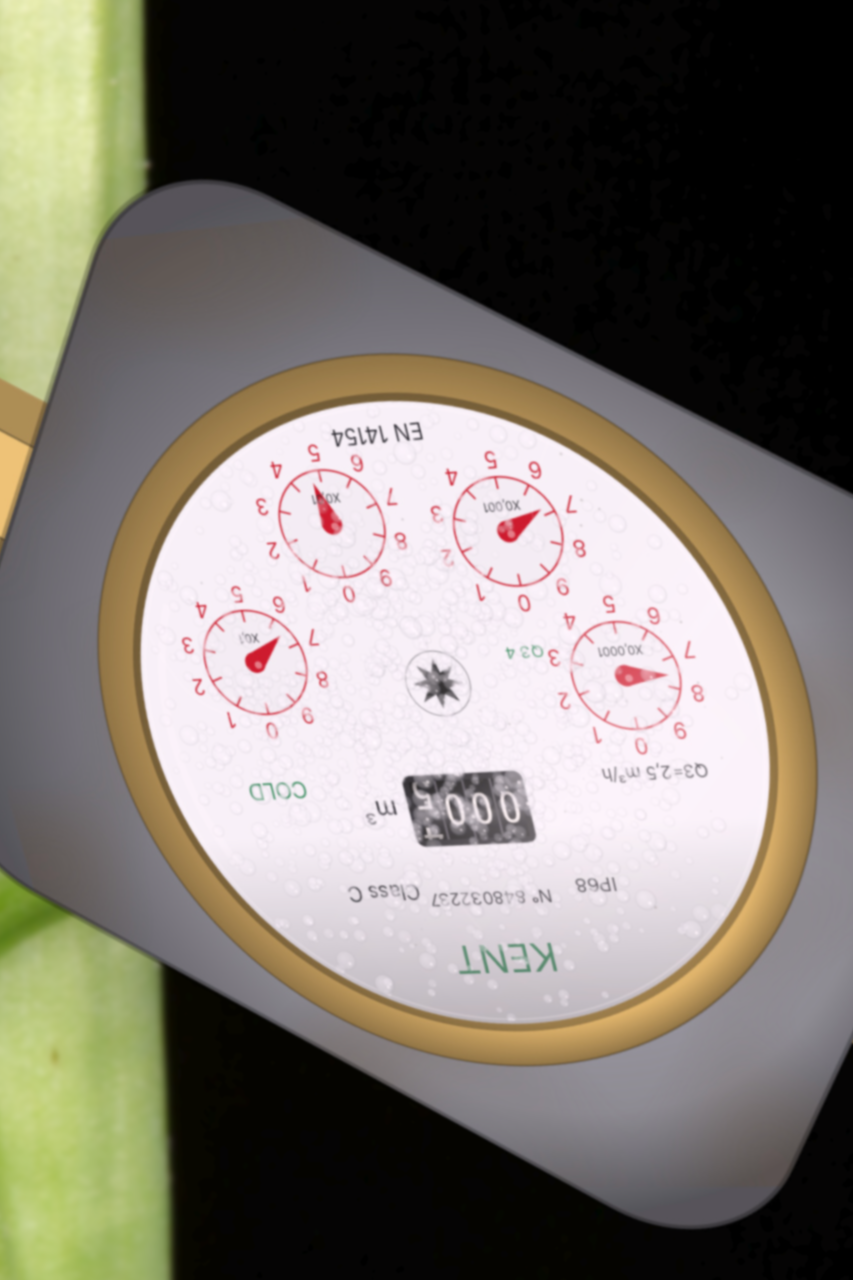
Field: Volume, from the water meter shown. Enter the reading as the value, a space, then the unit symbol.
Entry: 4.6467 m³
